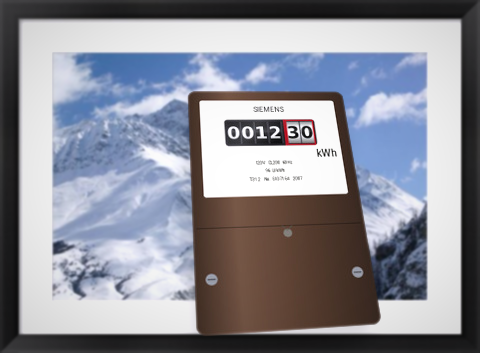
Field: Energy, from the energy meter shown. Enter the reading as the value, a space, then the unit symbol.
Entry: 12.30 kWh
